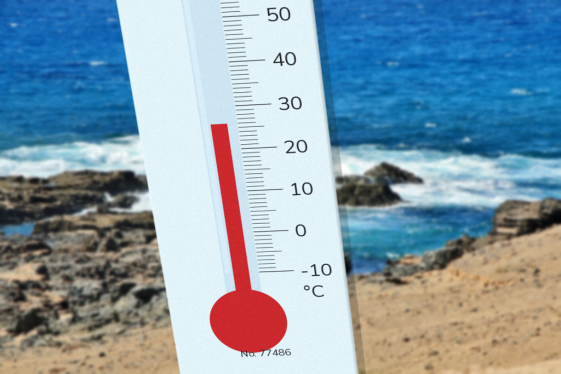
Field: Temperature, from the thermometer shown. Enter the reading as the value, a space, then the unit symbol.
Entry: 26 °C
